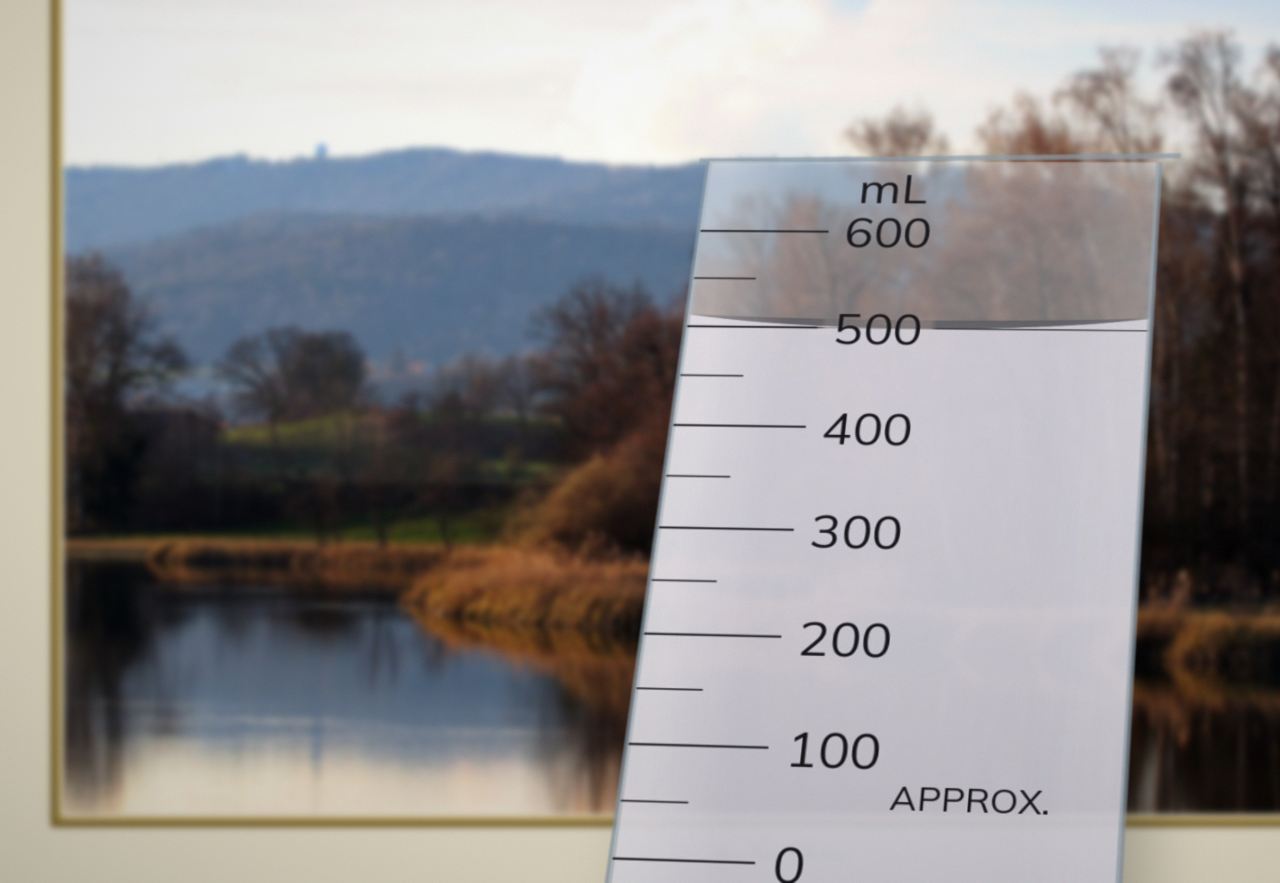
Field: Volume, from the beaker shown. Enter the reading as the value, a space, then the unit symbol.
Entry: 500 mL
